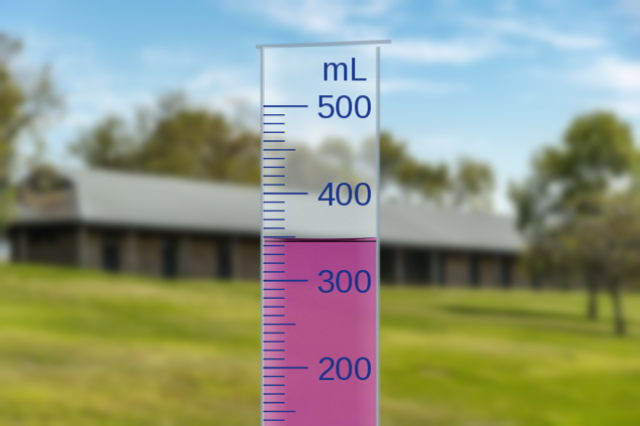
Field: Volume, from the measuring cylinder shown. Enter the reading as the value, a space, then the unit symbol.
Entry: 345 mL
